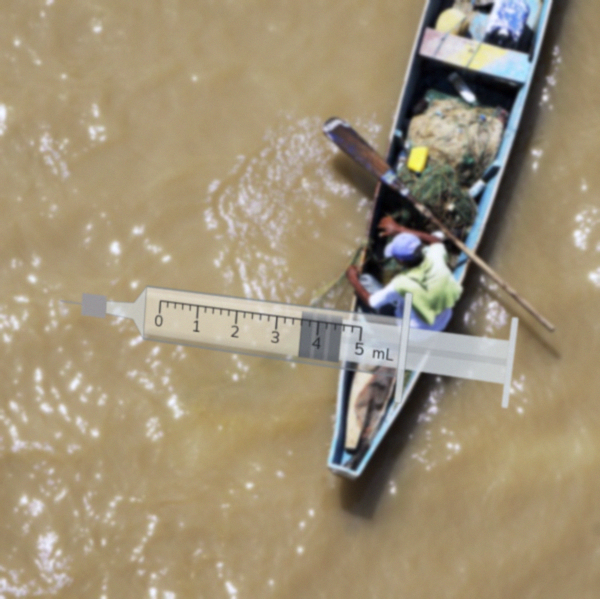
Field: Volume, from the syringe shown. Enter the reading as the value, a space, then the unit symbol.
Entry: 3.6 mL
